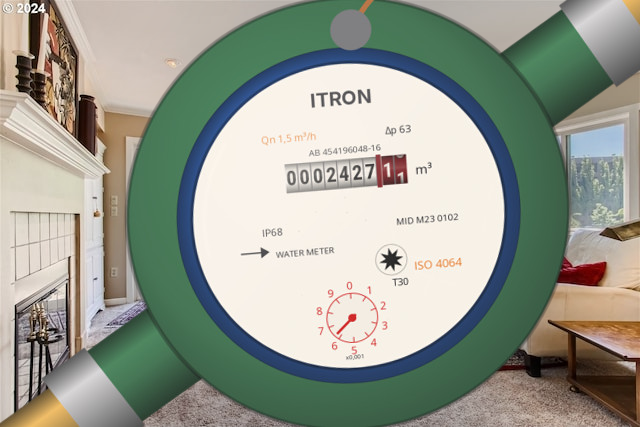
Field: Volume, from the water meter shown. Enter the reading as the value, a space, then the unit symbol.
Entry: 2427.106 m³
